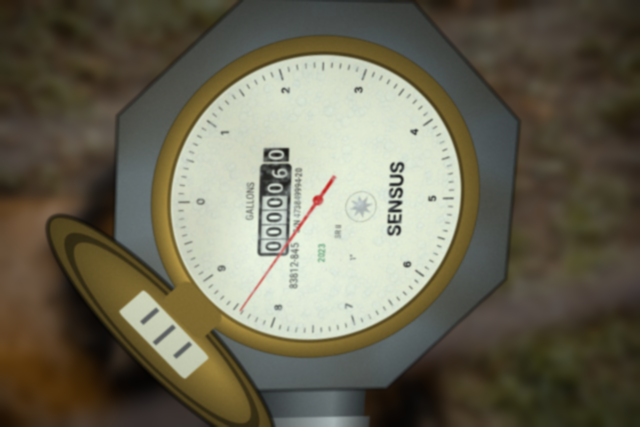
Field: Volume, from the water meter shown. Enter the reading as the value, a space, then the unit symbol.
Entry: 58.4 gal
